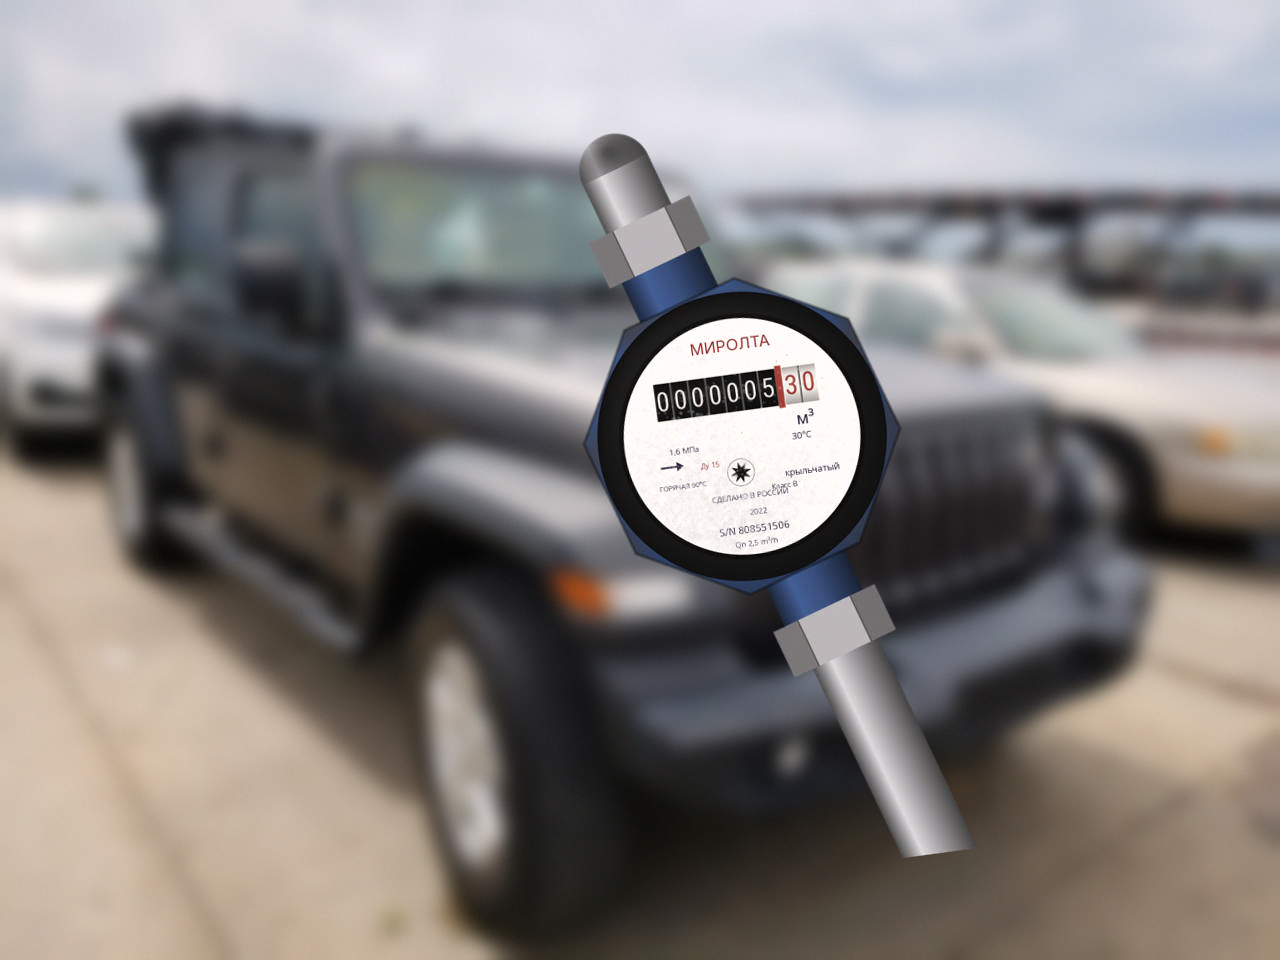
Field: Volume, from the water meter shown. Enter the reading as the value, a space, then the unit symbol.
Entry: 5.30 m³
